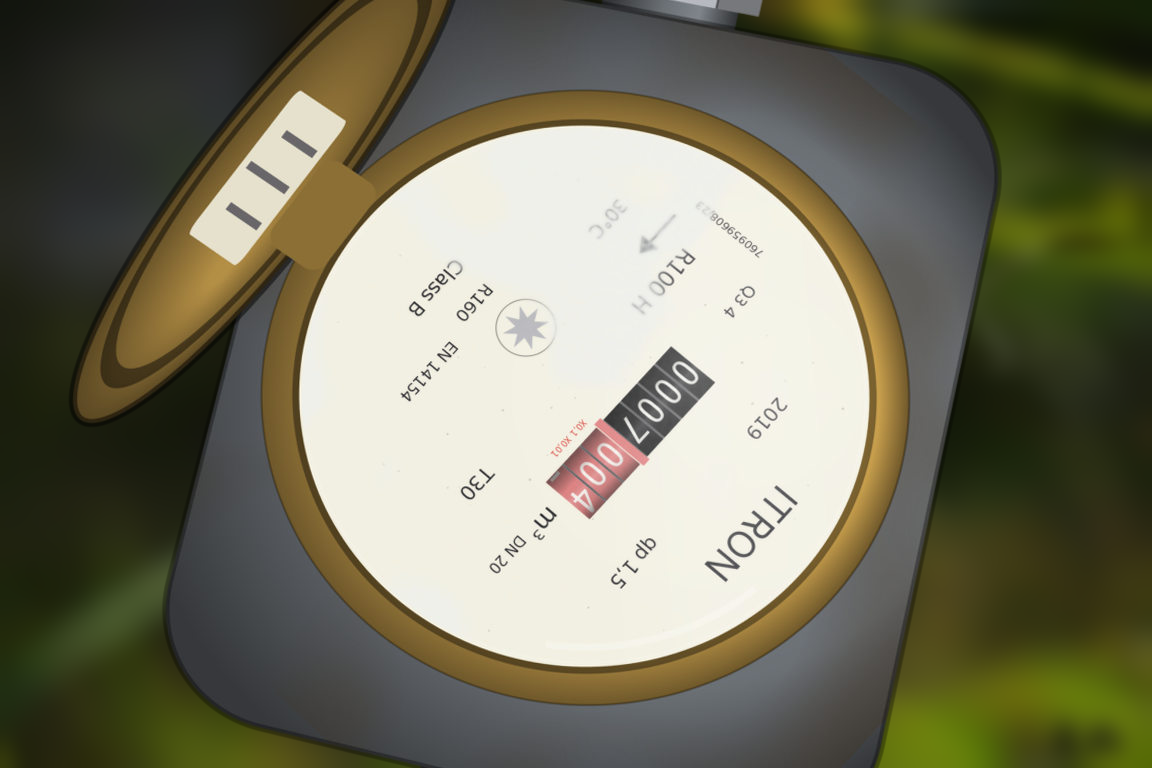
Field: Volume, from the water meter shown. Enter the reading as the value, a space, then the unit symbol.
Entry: 7.004 m³
